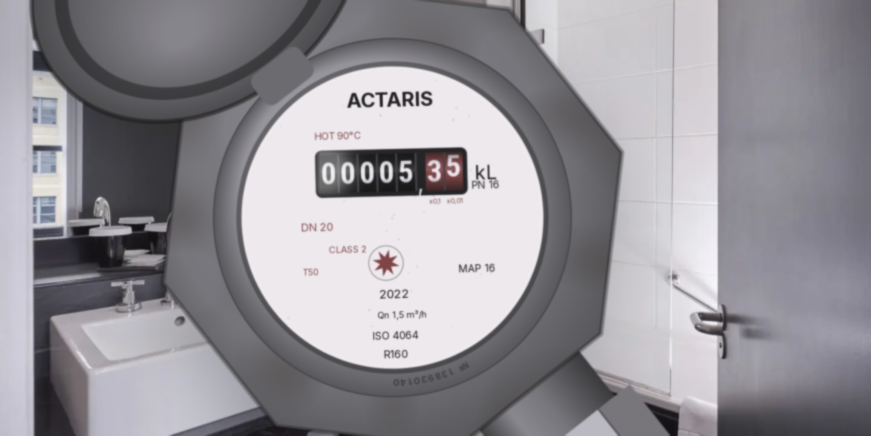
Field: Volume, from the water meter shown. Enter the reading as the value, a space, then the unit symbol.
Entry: 5.35 kL
